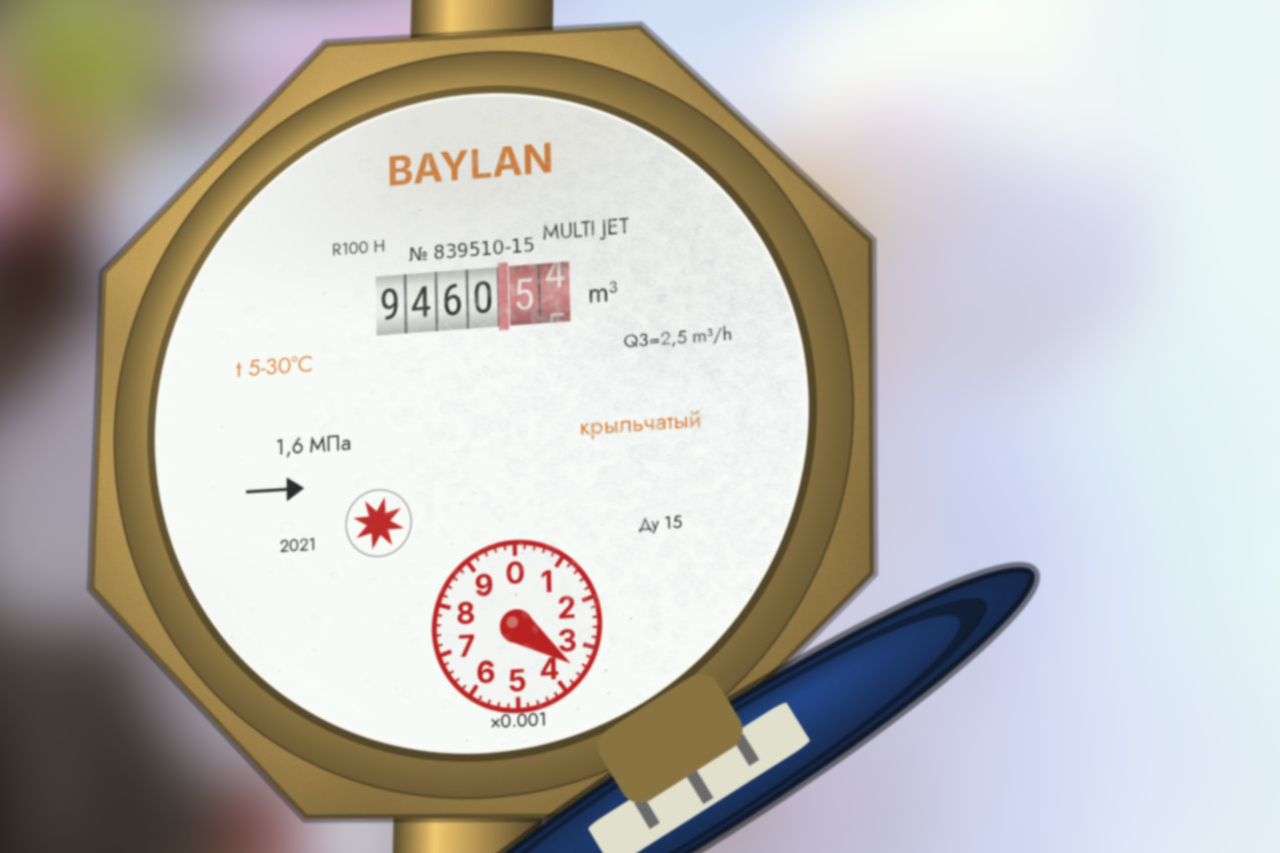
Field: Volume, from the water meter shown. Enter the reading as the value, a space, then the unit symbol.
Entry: 9460.543 m³
